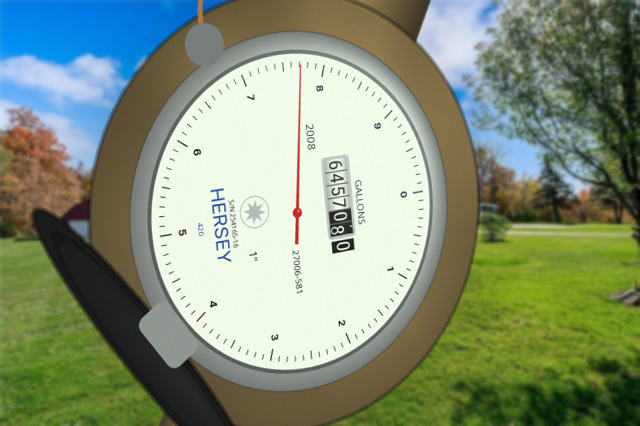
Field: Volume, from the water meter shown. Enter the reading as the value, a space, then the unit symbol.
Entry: 6457077.7 gal
